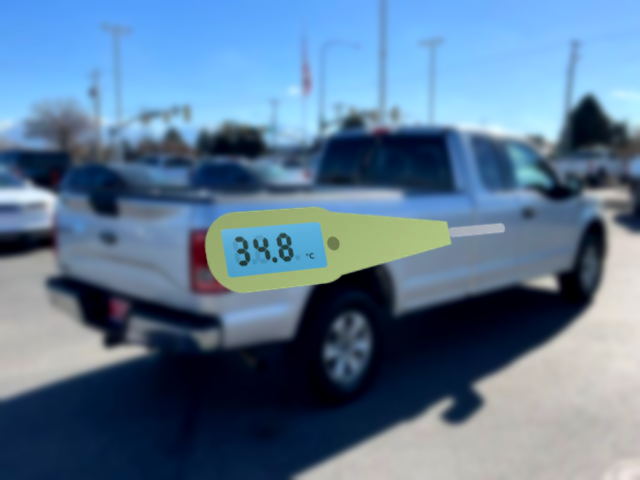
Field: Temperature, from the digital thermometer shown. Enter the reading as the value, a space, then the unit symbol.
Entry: 34.8 °C
